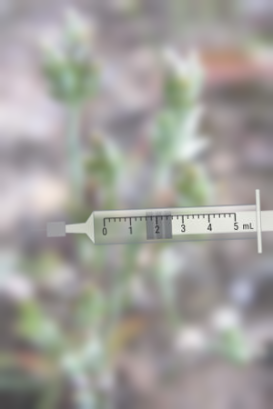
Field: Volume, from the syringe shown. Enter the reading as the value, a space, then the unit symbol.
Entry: 1.6 mL
